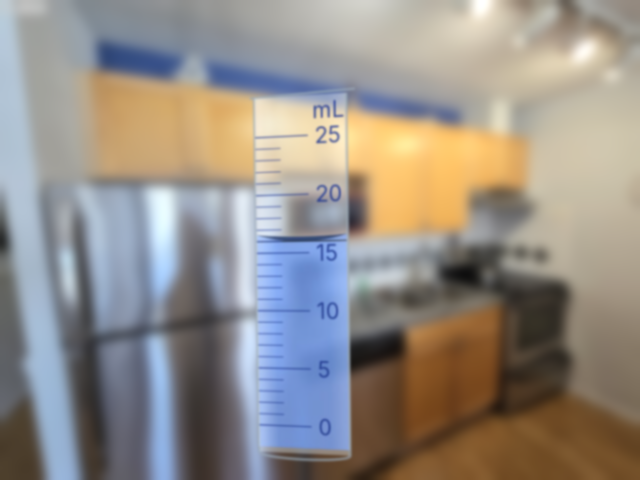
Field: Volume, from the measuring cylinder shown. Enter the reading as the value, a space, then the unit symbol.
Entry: 16 mL
